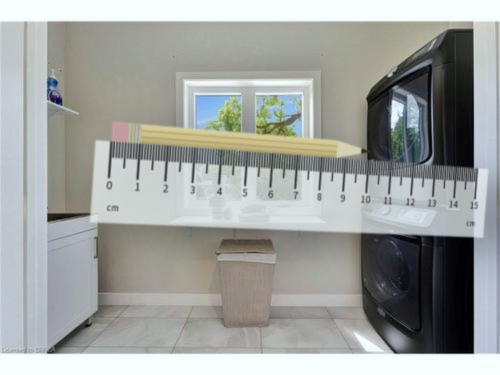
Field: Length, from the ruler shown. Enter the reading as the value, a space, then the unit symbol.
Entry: 10 cm
